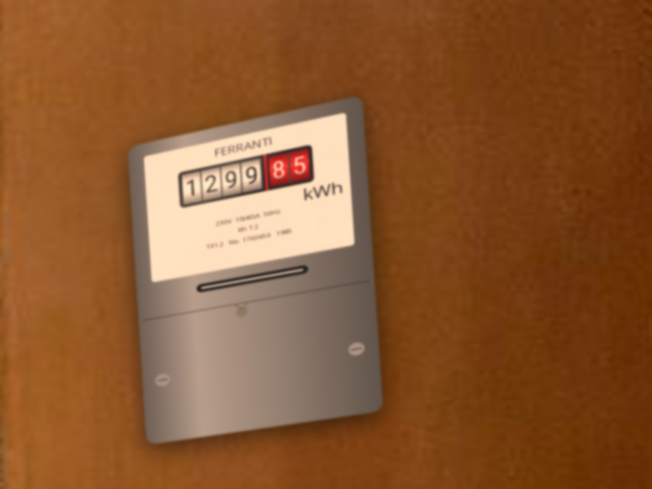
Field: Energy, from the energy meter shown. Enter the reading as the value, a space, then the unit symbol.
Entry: 1299.85 kWh
